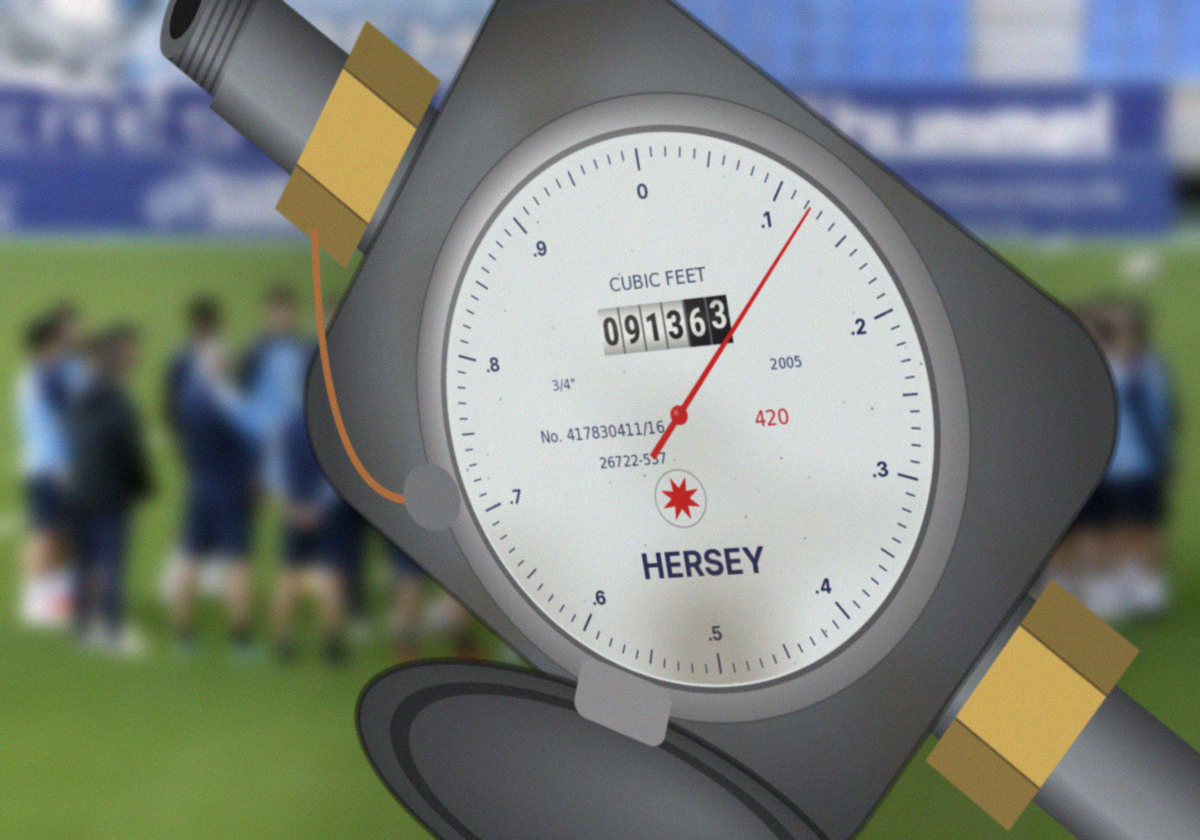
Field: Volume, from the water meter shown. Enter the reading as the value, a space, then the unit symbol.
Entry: 91363.12 ft³
